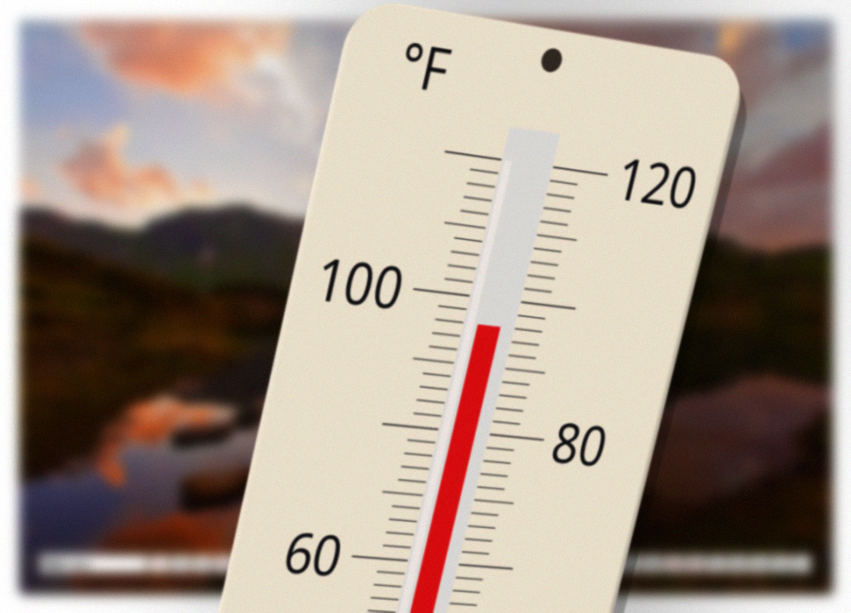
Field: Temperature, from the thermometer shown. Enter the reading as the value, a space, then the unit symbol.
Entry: 96 °F
